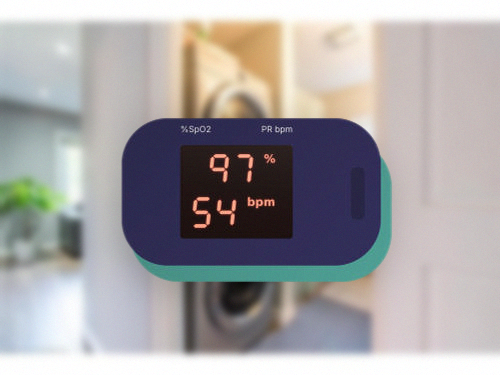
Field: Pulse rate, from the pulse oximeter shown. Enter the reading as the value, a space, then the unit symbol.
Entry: 54 bpm
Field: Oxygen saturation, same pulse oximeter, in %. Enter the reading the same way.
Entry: 97 %
